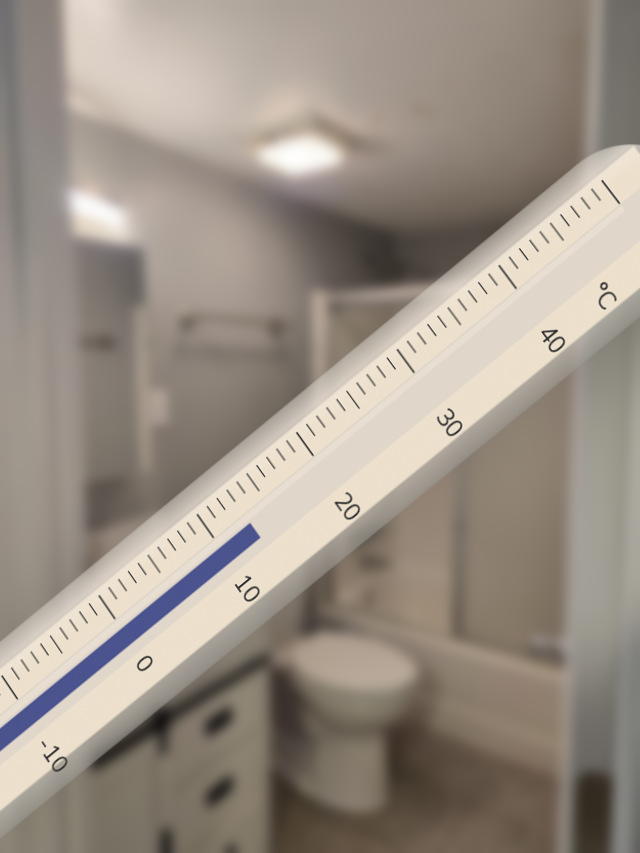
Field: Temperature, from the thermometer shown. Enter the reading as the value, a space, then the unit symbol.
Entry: 13 °C
